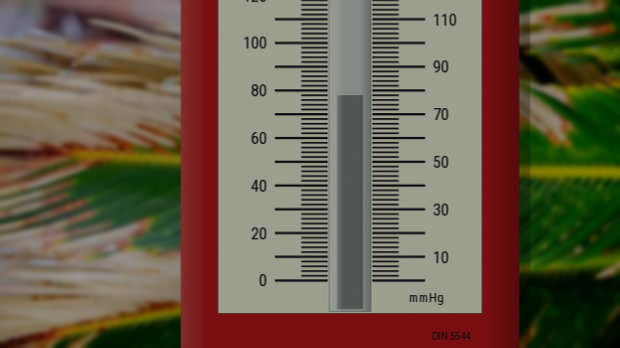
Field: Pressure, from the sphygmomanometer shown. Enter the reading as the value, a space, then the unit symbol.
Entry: 78 mmHg
